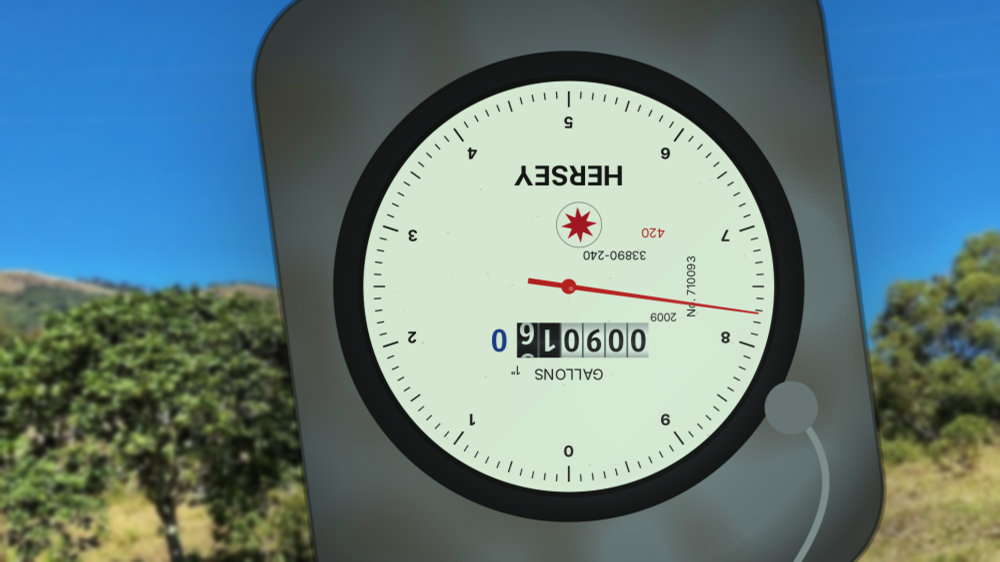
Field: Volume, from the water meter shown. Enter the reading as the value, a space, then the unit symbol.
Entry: 90157.7 gal
